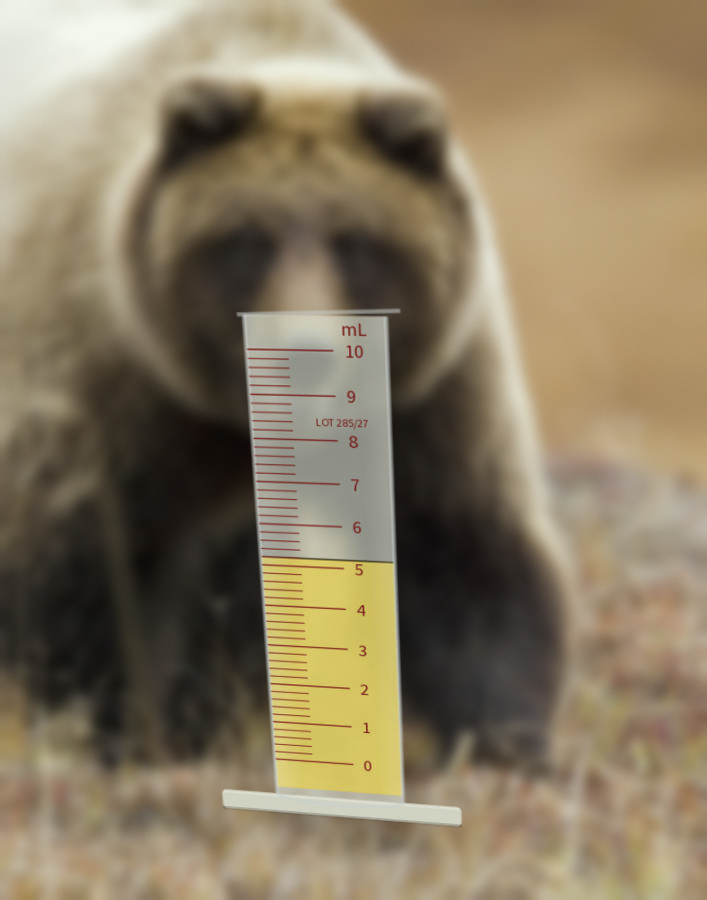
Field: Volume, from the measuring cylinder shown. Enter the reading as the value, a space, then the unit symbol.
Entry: 5.2 mL
